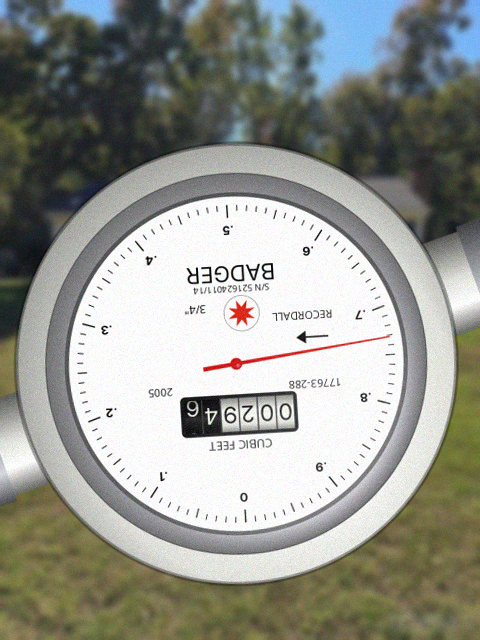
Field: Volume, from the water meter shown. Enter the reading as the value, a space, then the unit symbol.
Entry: 2945.73 ft³
